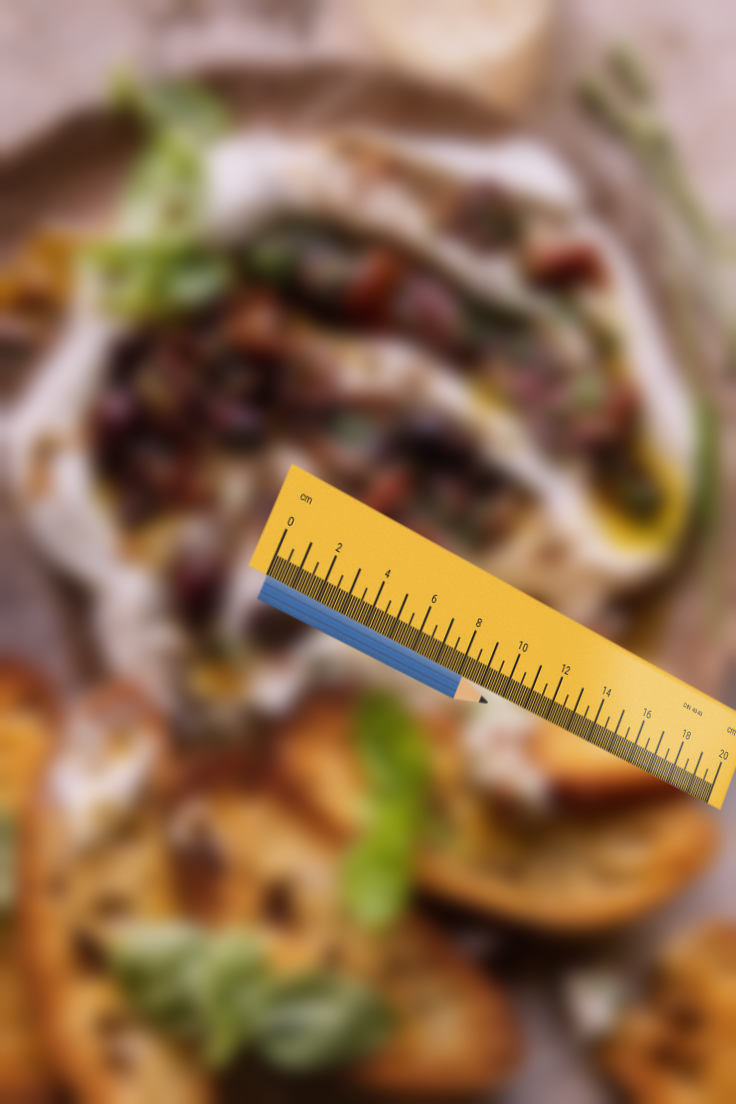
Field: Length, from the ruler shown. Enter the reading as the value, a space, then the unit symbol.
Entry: 9.5 cm
